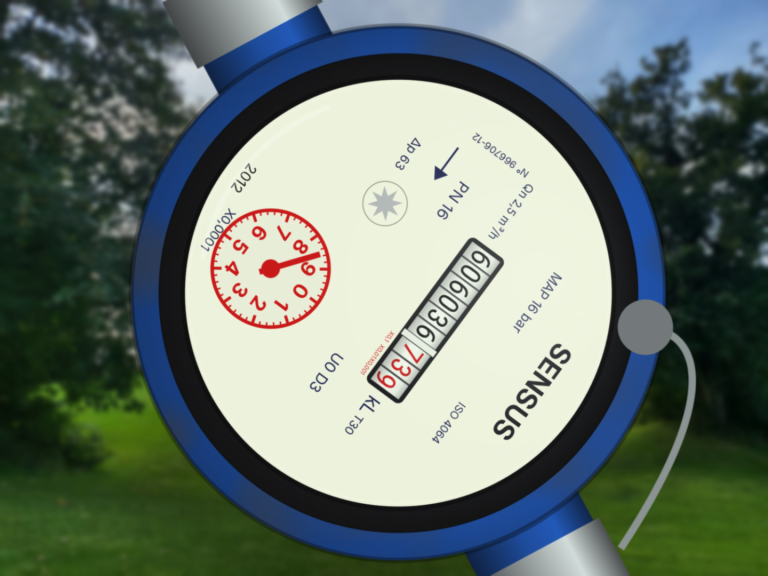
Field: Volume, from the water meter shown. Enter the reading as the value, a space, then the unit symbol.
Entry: 606036.7388 kL
